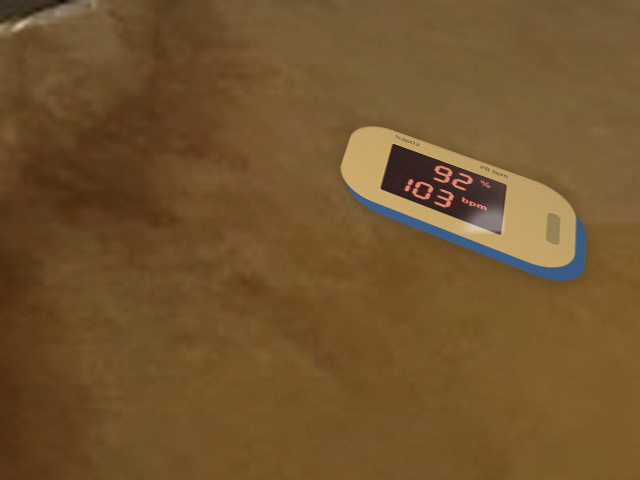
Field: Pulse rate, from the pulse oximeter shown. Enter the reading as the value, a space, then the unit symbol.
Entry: 103 bpm
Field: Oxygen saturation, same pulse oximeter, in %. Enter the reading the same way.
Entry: 92 %
